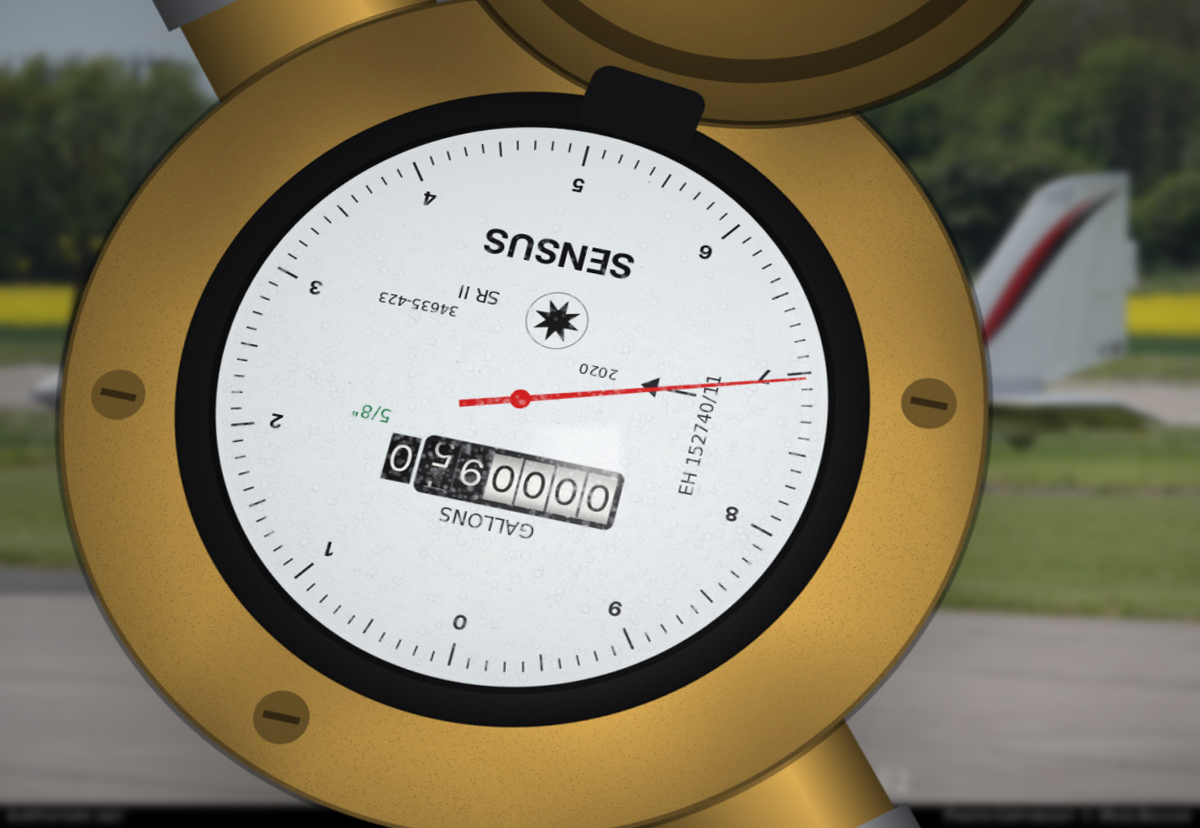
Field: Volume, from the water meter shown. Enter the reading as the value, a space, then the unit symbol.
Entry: 947.0 gal
